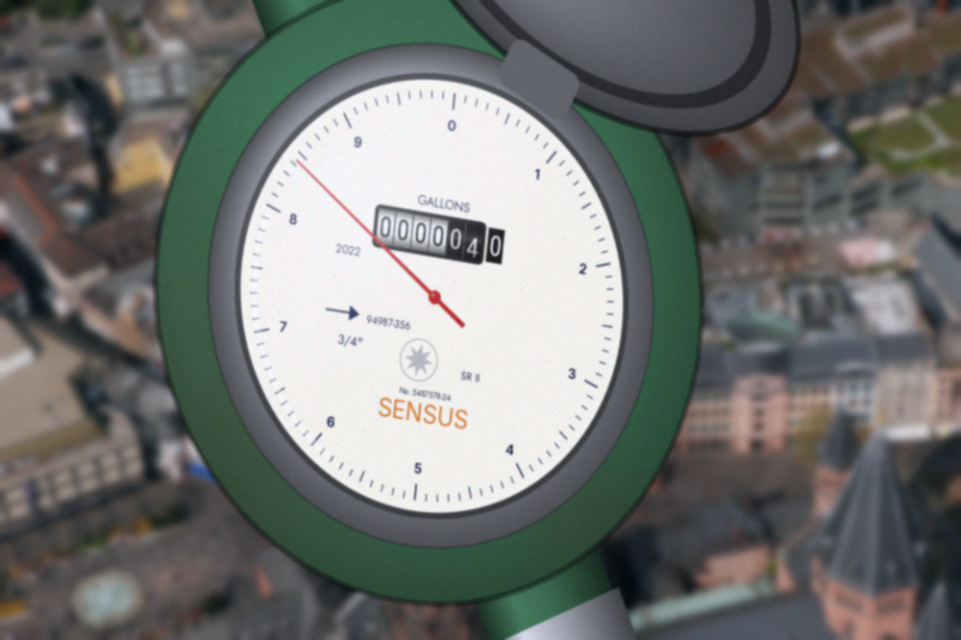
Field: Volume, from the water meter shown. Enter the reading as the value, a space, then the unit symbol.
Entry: 38.4 gal
